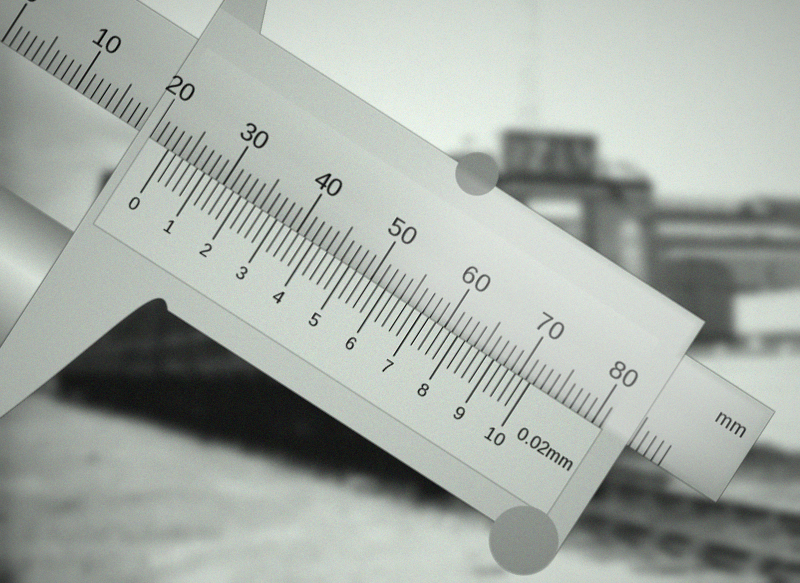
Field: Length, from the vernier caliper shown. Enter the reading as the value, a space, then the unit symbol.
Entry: 22.6 mm
